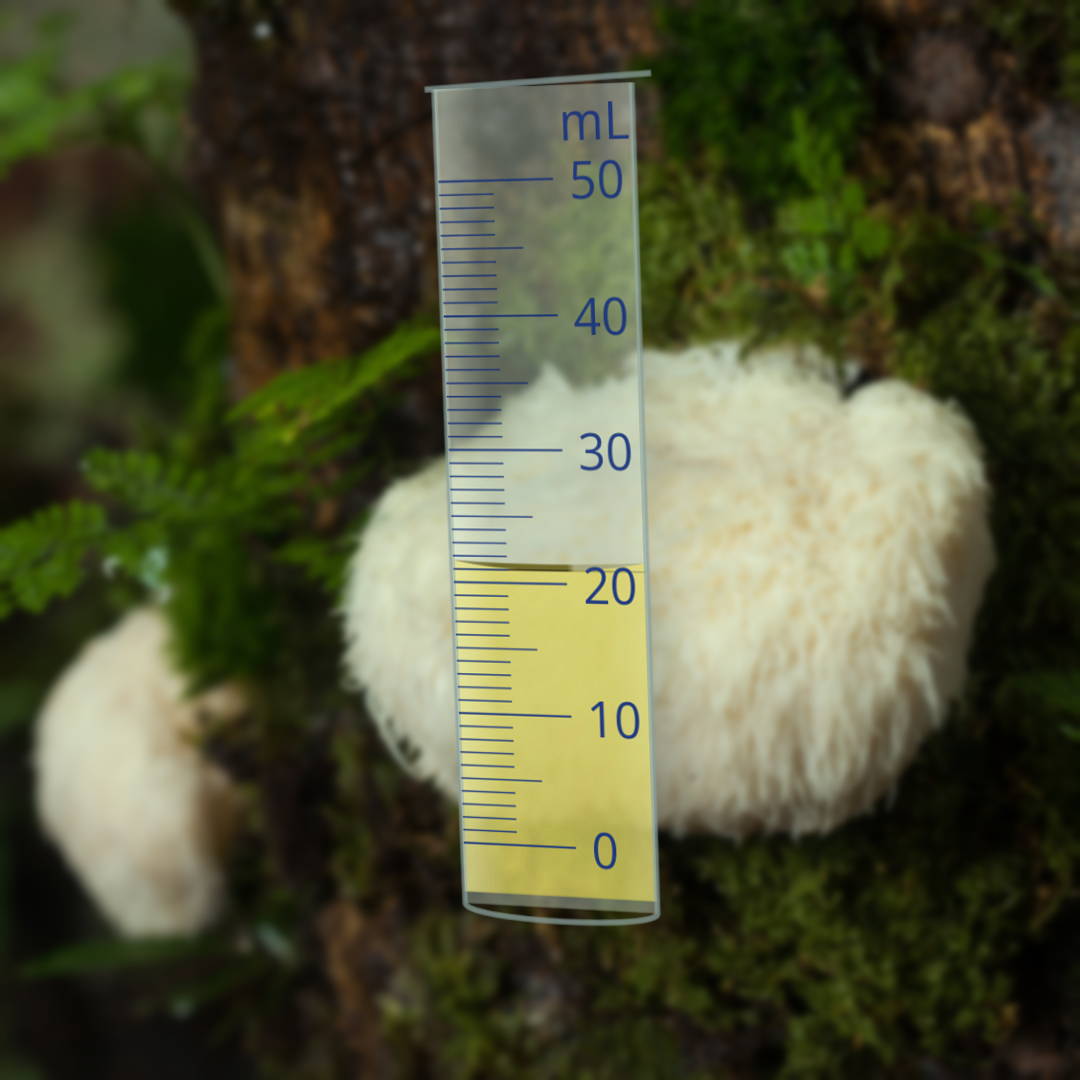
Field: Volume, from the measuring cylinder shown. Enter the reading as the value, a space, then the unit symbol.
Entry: 21 mL
